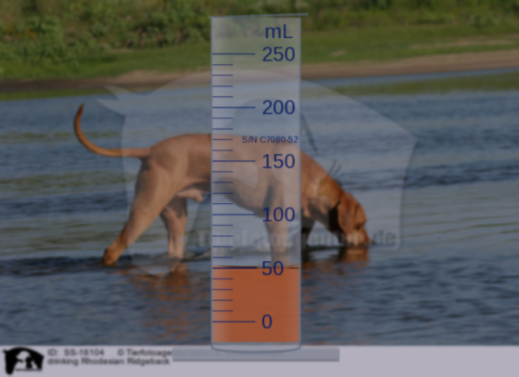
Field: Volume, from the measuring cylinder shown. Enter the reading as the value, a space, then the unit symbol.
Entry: 50 mL
